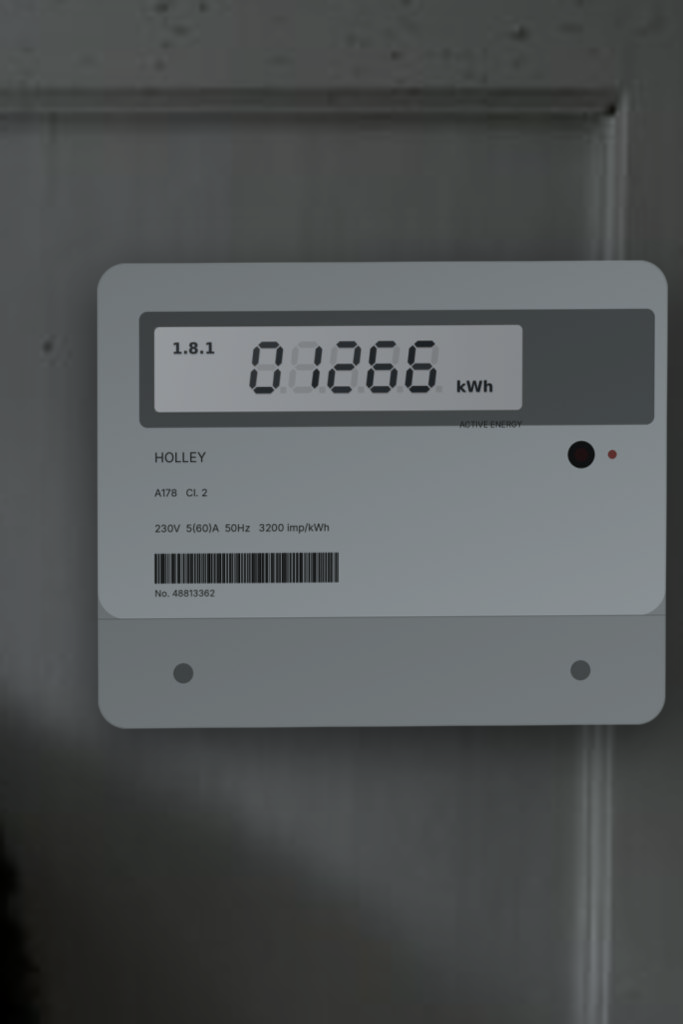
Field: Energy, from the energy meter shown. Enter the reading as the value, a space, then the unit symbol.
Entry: 1266 kWh
